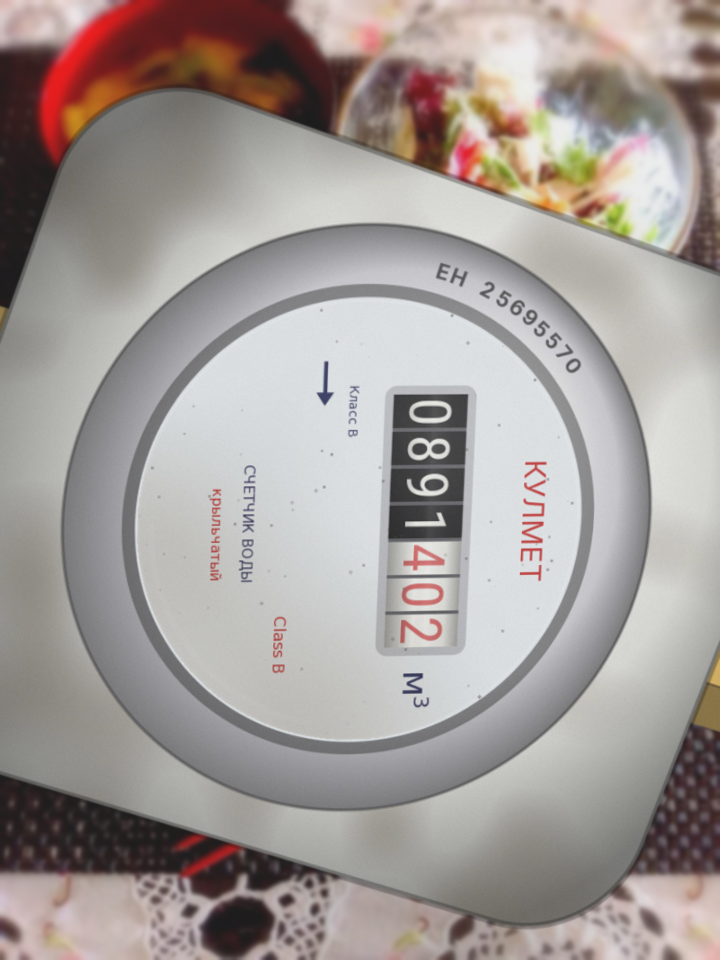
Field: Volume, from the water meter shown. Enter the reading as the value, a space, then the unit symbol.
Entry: 891.402 m³
